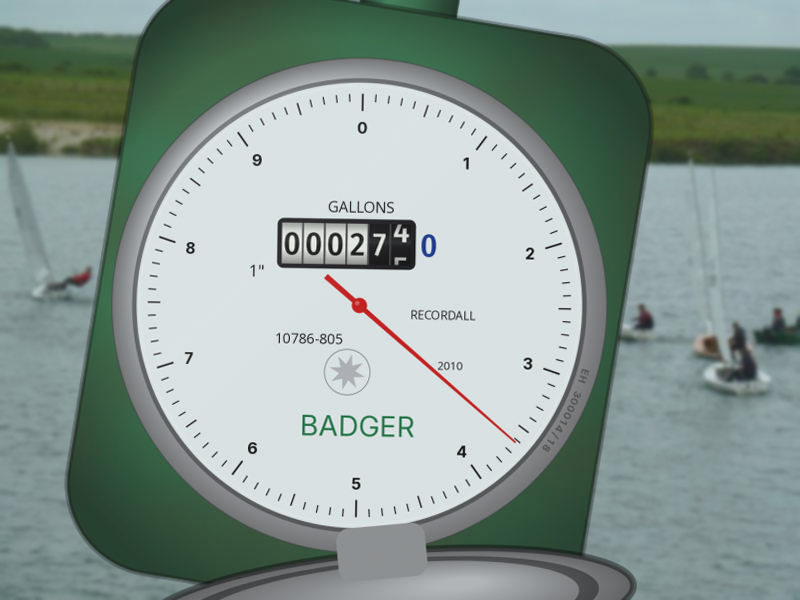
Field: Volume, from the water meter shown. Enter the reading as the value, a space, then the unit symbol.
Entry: 2743.6 gal
